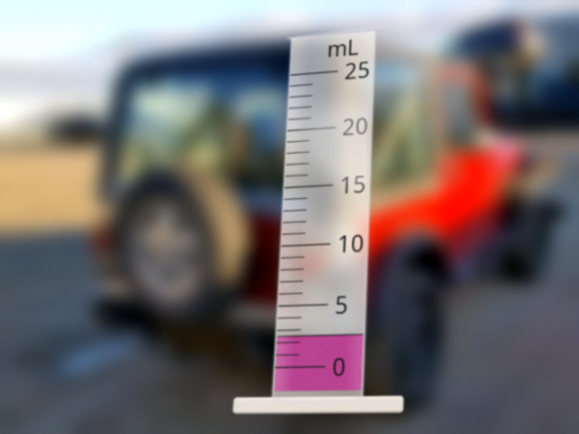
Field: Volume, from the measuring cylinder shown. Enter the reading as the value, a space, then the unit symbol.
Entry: 2.5 mL
